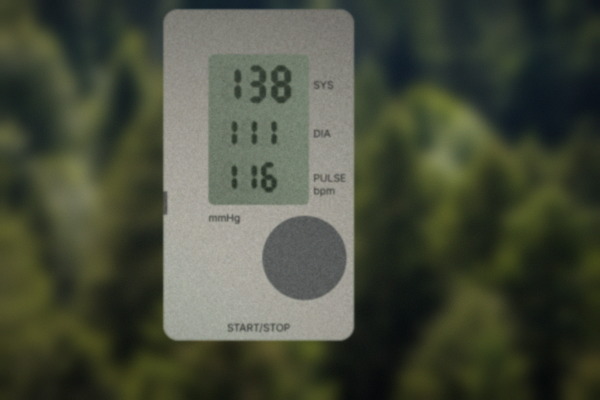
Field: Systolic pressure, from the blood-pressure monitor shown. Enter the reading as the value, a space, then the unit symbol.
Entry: 138 mmHg
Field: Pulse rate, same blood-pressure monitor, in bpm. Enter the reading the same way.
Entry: 116 bpm
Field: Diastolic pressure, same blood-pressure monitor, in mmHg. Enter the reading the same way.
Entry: 111 mmHg
